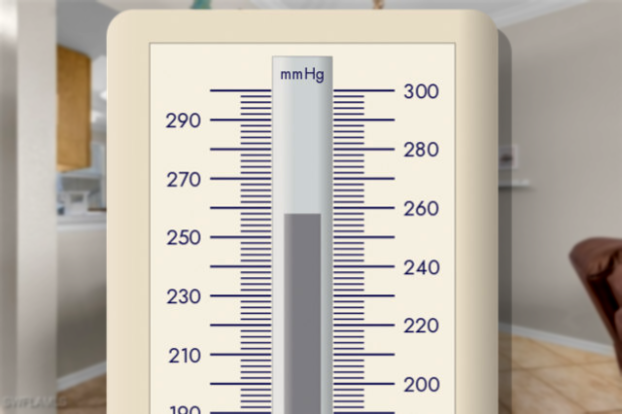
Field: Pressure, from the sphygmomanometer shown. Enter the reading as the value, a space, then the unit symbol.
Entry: 258 mmHg
